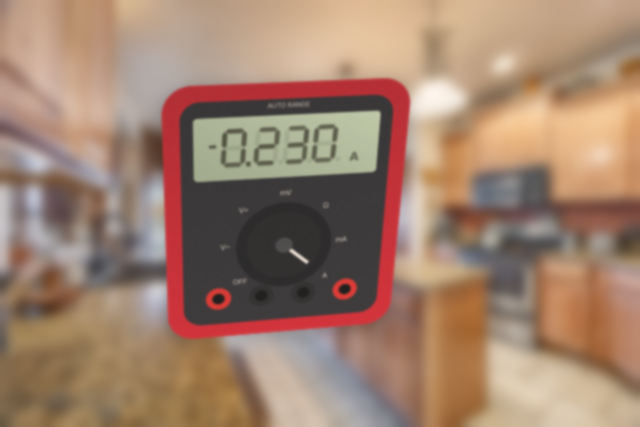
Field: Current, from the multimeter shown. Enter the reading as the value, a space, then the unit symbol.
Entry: -0.230 A
